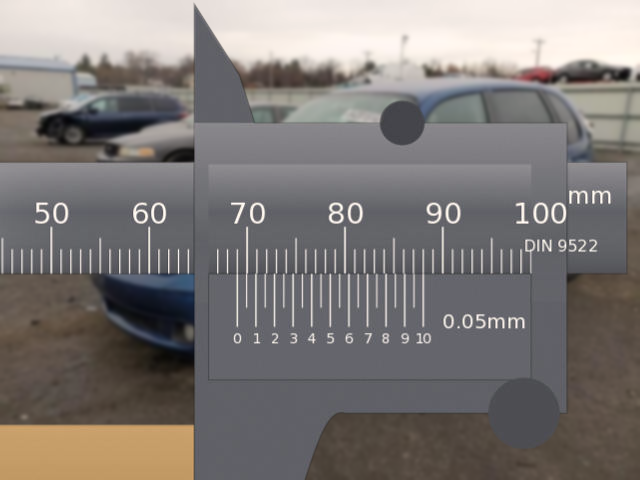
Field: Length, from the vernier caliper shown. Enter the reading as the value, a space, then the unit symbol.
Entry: 69.0 mm
